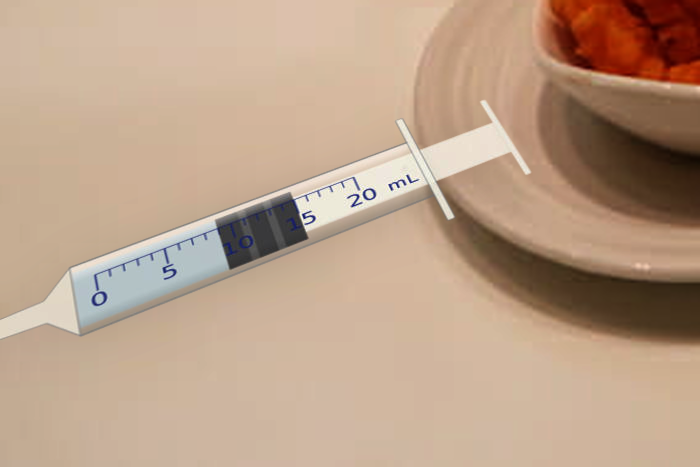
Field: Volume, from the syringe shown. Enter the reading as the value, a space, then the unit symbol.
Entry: 9 mL
